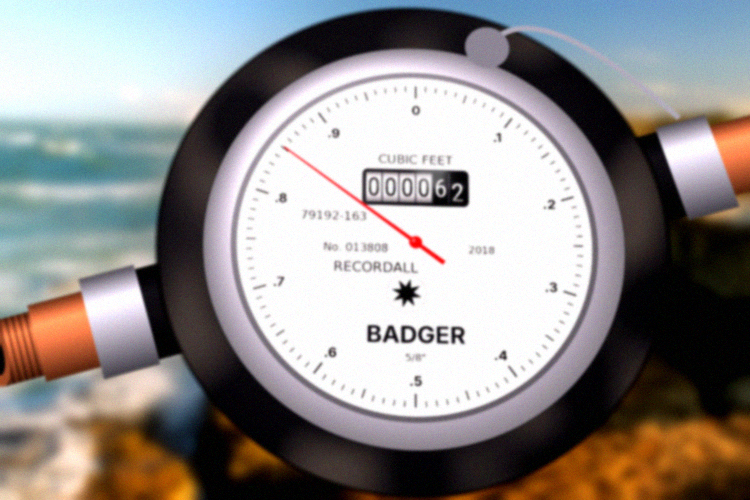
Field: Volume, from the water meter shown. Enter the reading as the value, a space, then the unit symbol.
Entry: 61.85 ft³
